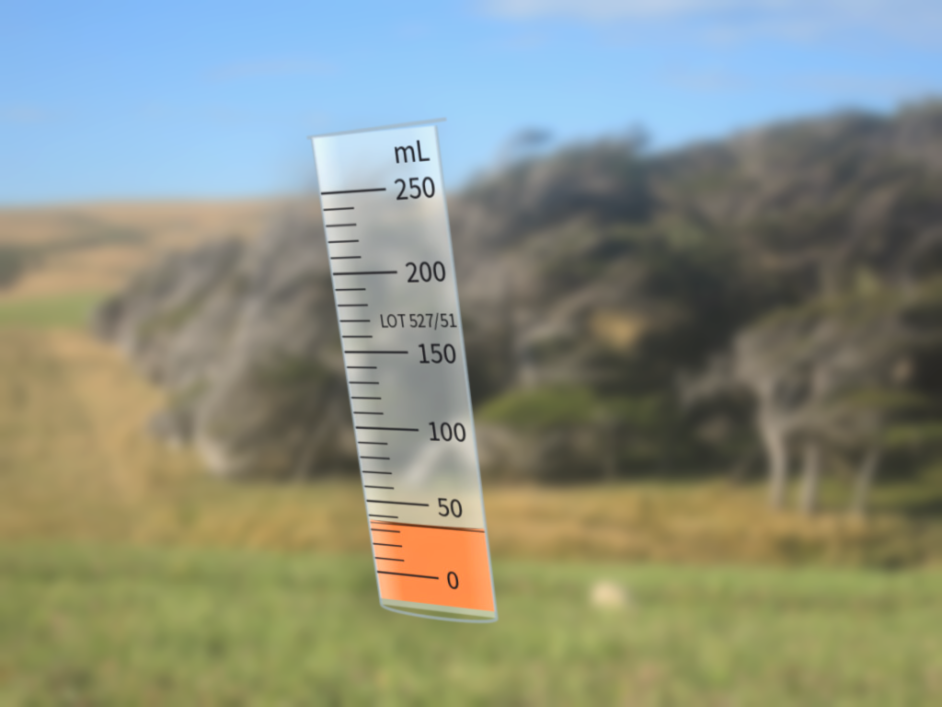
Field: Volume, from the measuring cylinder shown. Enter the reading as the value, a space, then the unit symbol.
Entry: 35 mL
